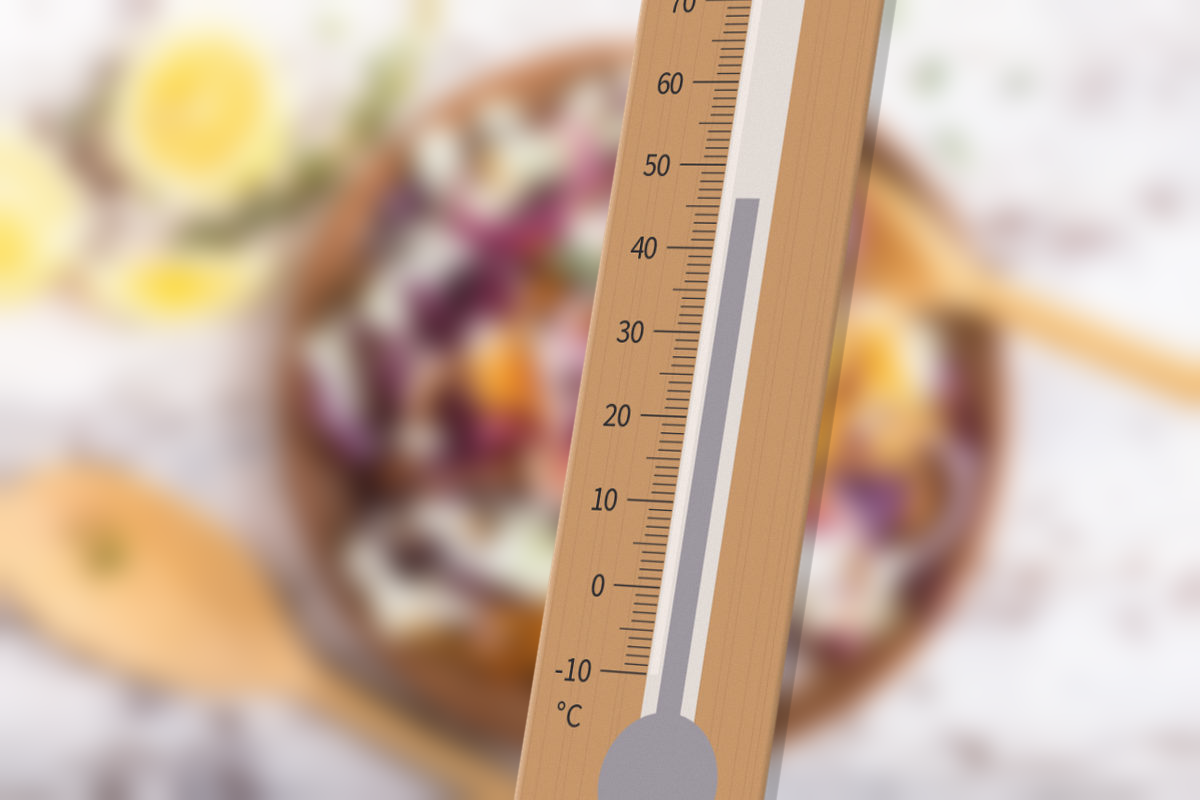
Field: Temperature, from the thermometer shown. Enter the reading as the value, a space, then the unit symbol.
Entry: 46 °C
